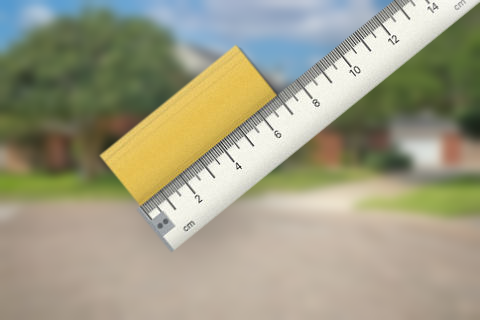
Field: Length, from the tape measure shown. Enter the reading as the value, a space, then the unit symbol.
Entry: 7 cm
